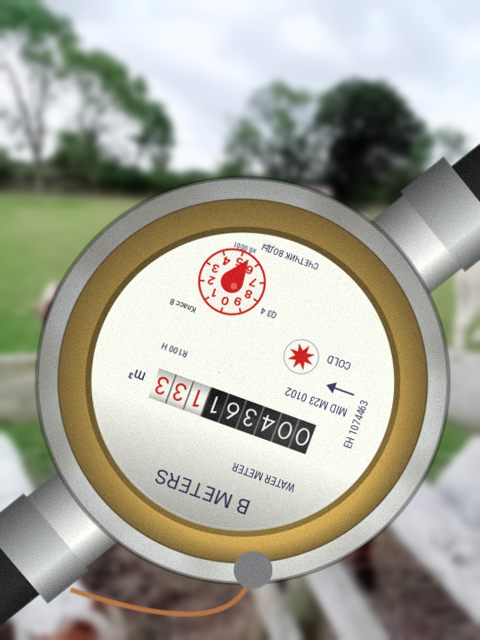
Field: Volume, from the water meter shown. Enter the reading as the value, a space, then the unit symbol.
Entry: 4361.1335 m³
